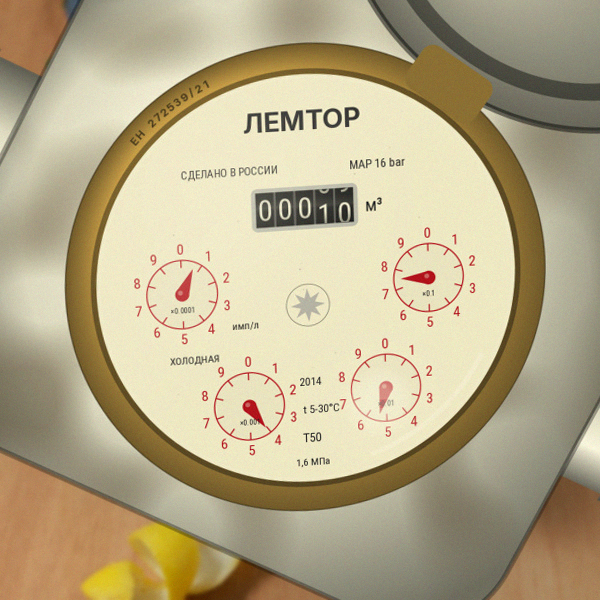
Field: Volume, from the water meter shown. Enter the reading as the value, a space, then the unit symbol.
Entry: 9.7540 m³
